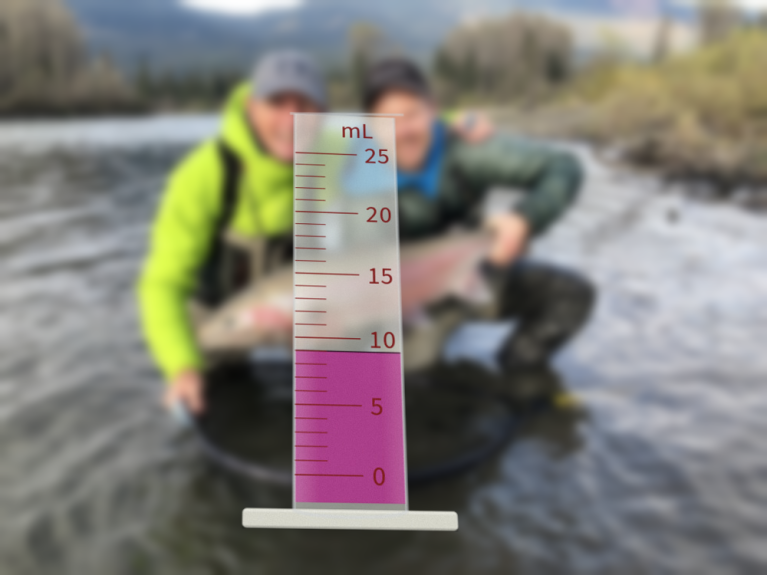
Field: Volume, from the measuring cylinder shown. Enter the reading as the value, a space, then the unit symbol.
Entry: 9 mL
